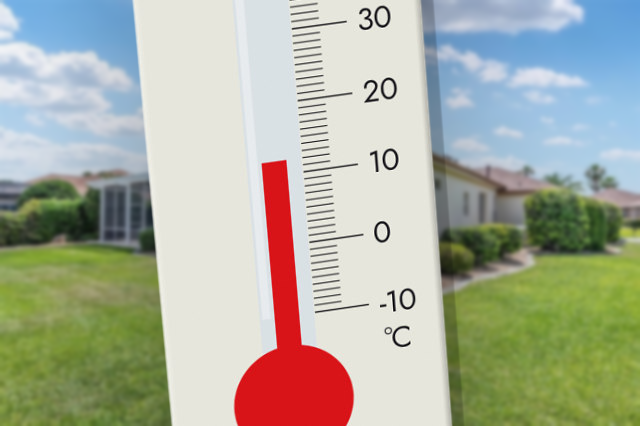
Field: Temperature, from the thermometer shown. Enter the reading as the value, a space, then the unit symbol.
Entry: 12 °C
